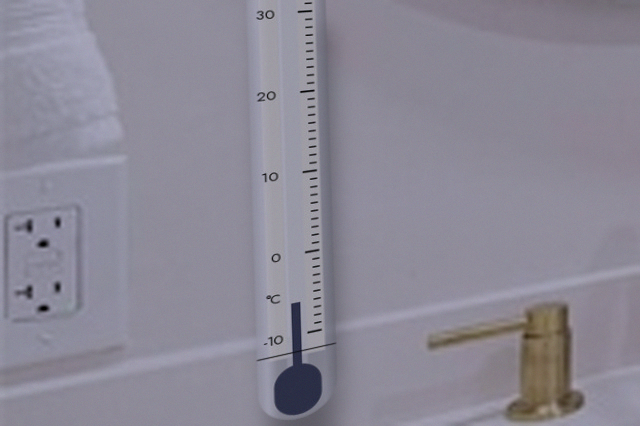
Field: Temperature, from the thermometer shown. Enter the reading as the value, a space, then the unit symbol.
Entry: -6 °C
